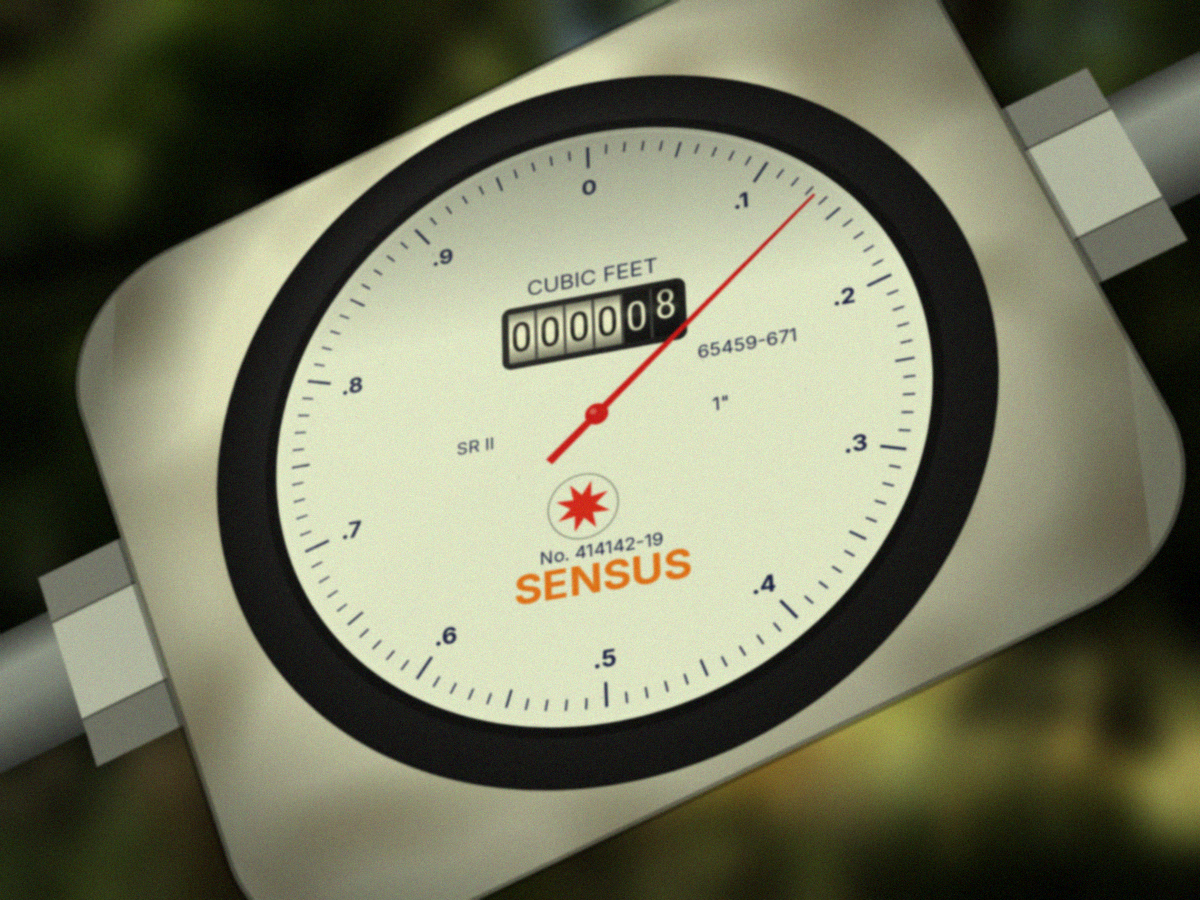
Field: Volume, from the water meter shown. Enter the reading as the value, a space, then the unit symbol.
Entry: 8.13 ft³
